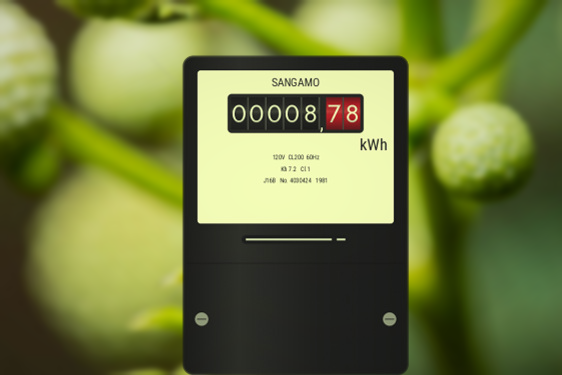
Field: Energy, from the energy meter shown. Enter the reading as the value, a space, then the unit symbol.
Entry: 8.78 kWh
